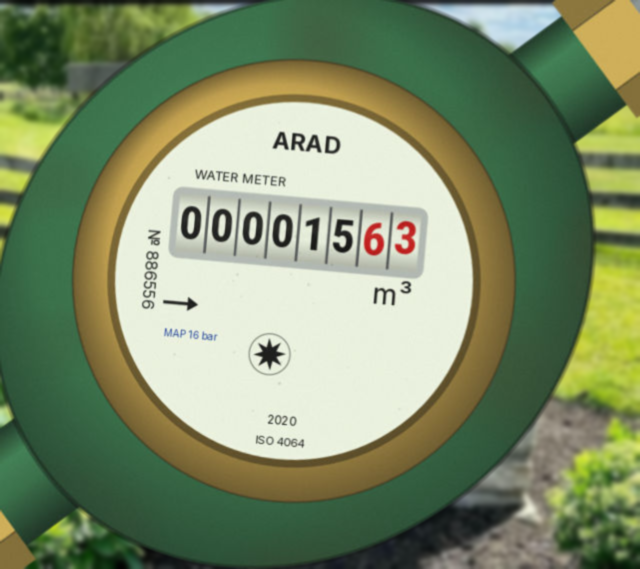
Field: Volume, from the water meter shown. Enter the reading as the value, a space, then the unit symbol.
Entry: 15.63 m³
